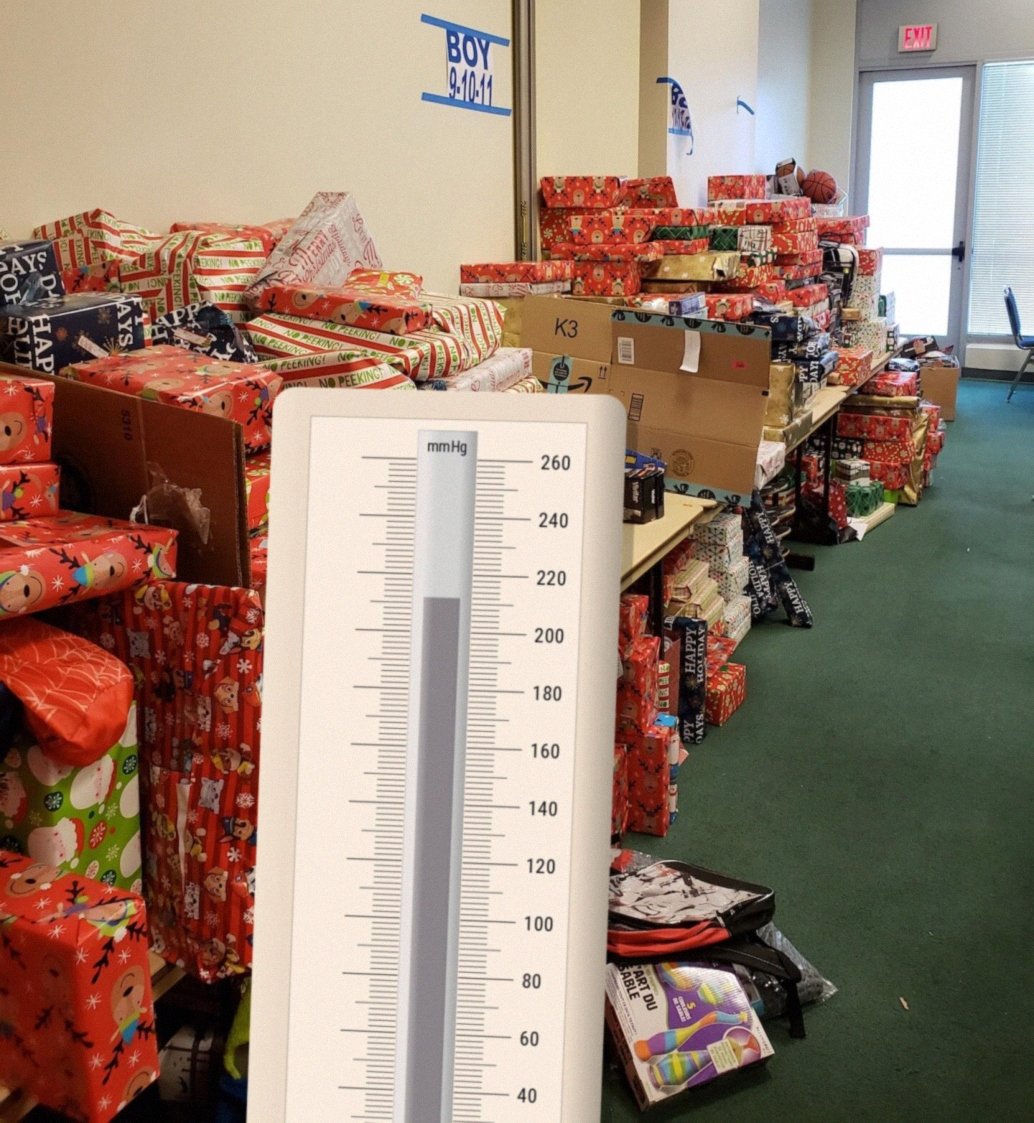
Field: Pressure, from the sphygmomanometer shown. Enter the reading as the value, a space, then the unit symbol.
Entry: 212 mmHg
